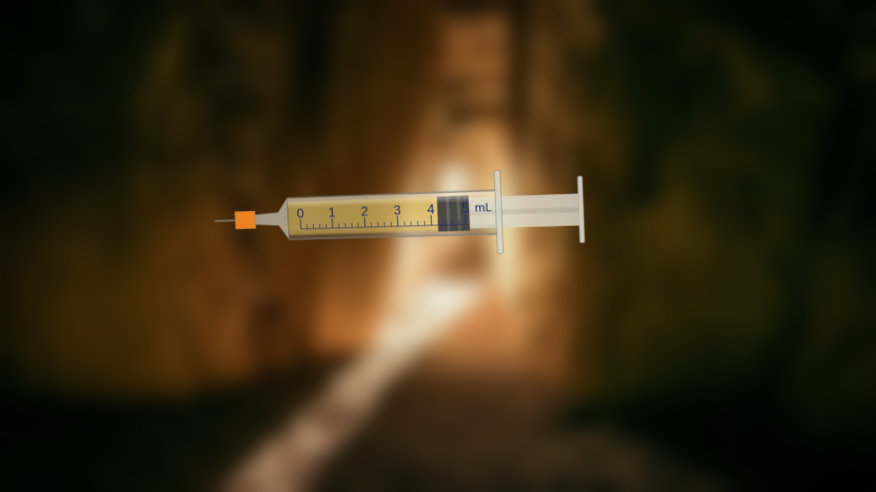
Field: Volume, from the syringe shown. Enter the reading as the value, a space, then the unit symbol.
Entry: 4.2 mL
